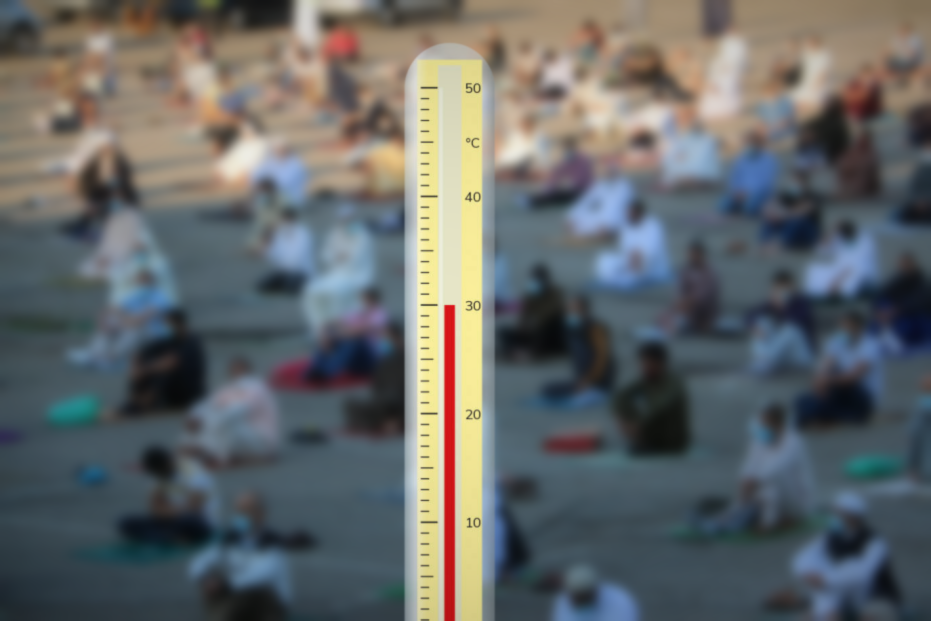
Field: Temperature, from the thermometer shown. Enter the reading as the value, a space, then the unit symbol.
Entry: 30 °C
